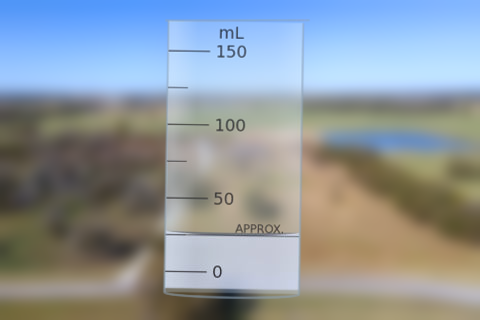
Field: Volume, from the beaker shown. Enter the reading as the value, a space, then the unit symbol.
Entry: 25 mL
